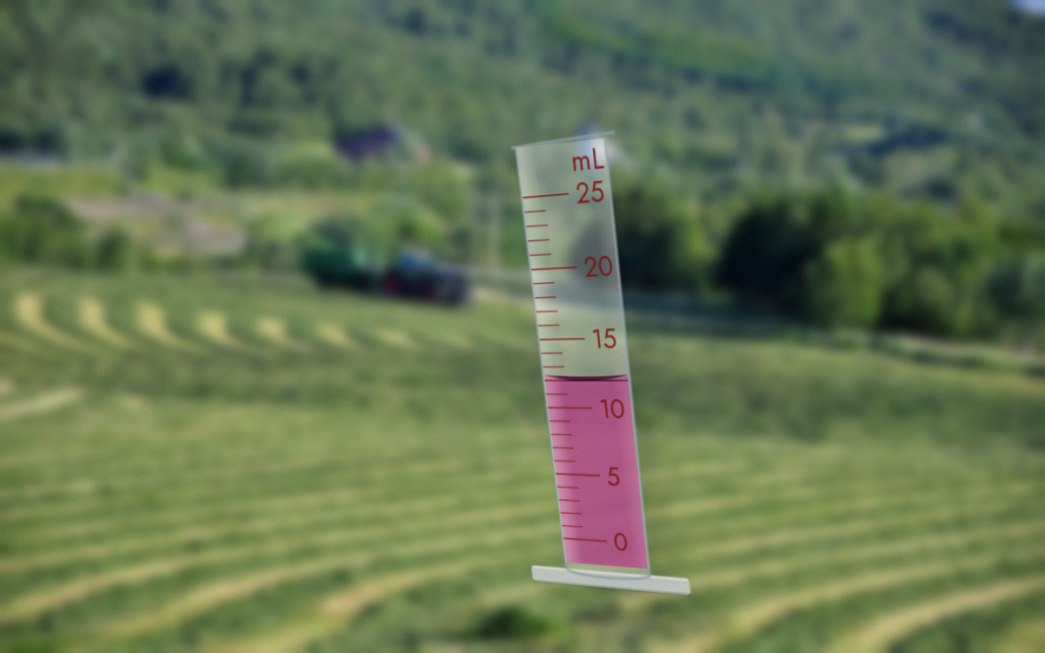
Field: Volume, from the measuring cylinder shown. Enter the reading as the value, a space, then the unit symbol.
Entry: 12 mL
